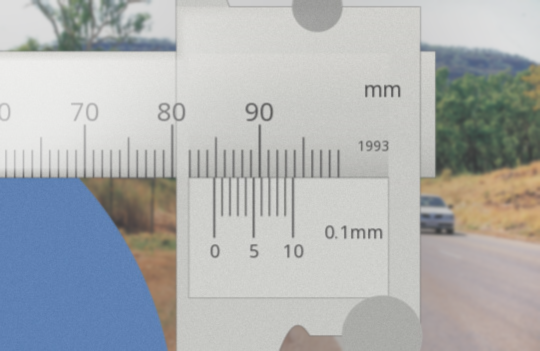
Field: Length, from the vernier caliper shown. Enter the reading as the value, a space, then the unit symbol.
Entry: 84.8 mm
